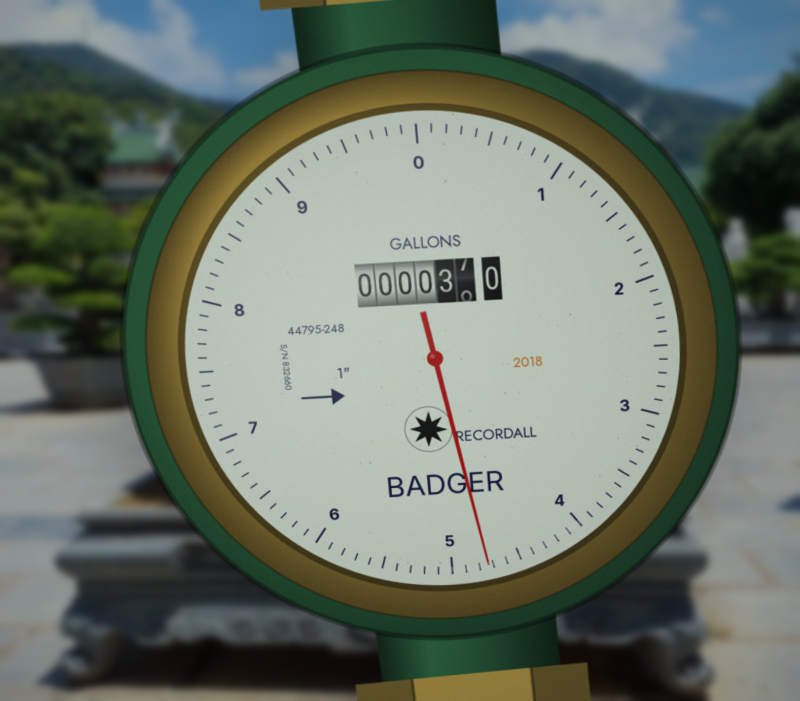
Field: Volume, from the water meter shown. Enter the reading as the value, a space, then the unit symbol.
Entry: 374.7 gal
